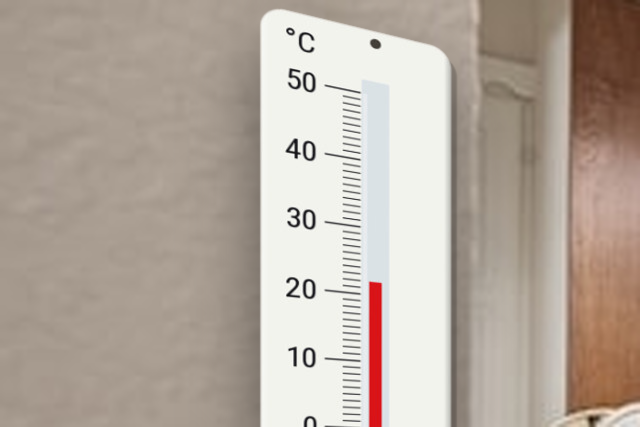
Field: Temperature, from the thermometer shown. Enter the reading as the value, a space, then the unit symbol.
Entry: 22 °C
